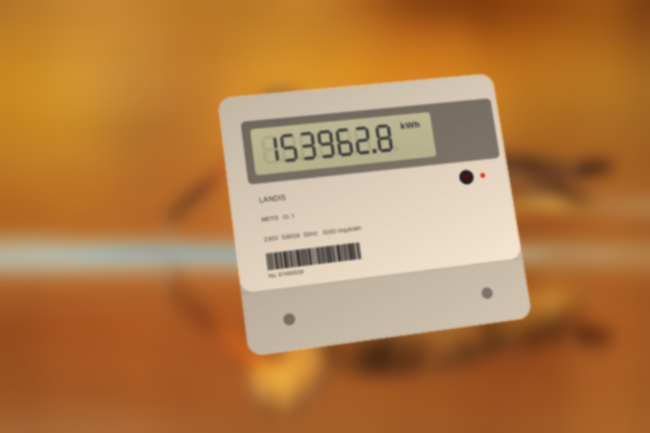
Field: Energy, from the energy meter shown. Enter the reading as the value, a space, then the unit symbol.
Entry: 153962.8 kWh
